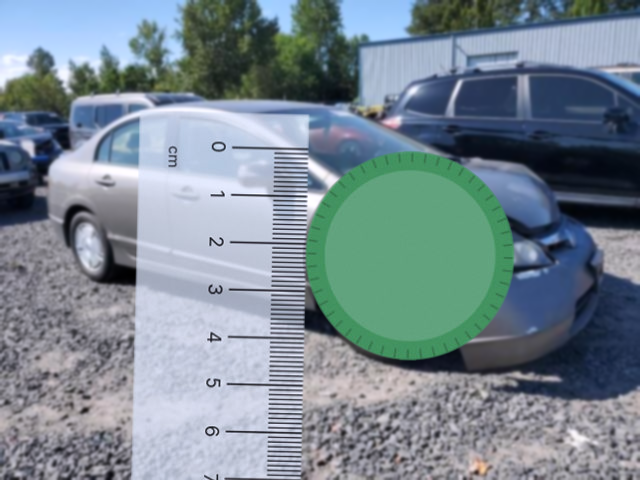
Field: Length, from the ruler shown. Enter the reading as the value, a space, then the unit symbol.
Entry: 4.4 cm
